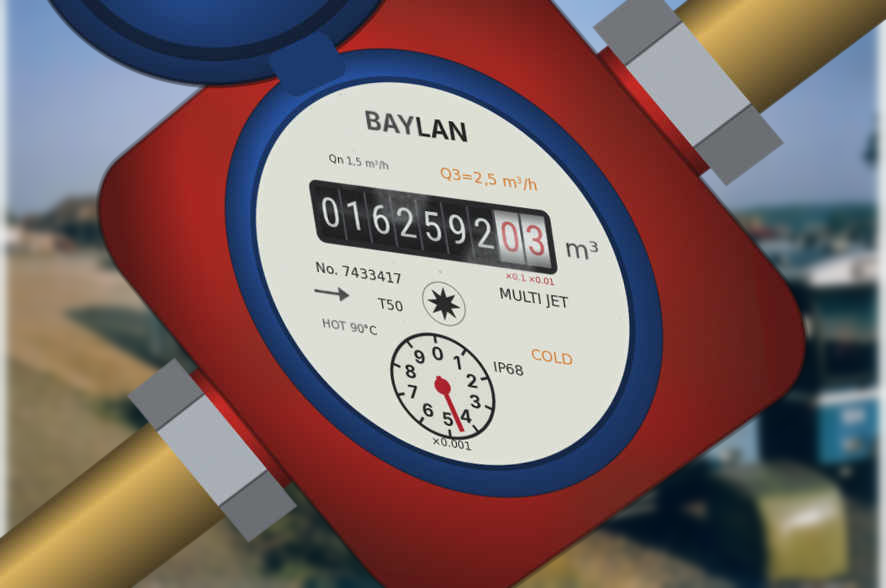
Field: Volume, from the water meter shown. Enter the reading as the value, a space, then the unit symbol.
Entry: 162592.034 m³
